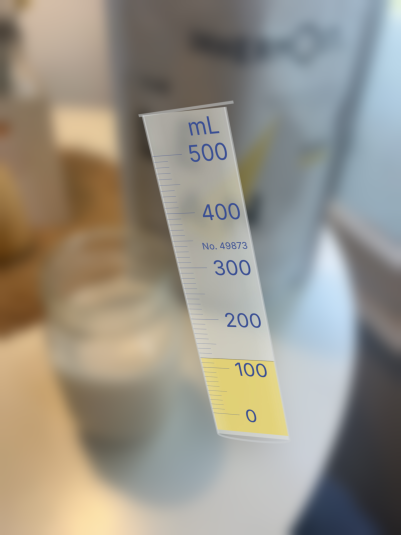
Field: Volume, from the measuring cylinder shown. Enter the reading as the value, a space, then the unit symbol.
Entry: 120 mL
